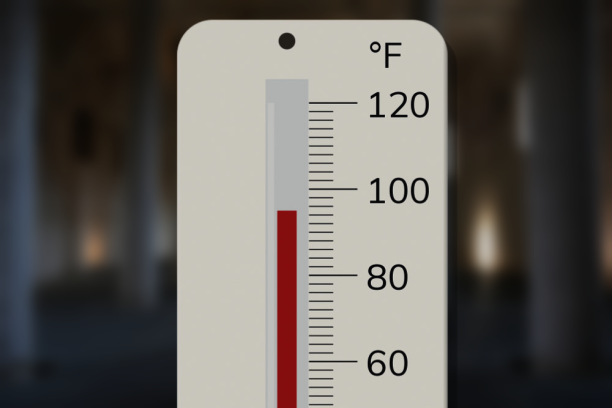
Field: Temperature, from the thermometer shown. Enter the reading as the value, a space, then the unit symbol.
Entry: 95 °F
